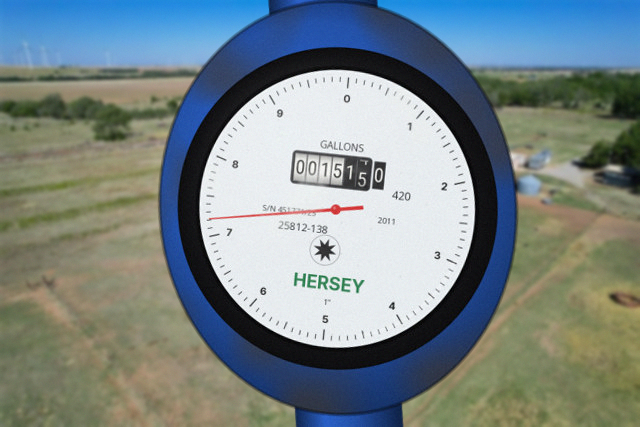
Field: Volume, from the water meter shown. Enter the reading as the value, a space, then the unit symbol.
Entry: 15147.2 gal
